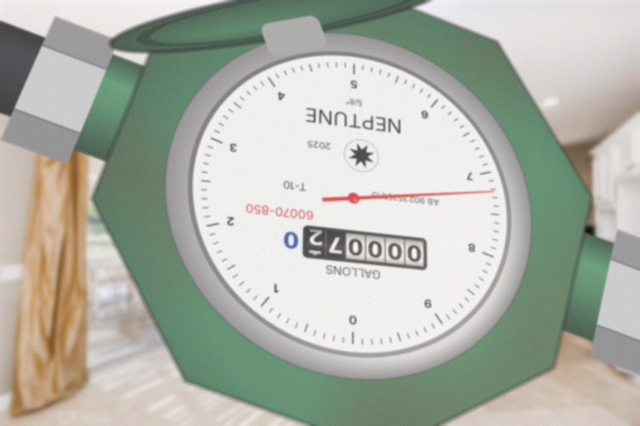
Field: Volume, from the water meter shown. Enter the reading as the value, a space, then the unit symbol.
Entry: 717.2 gal
